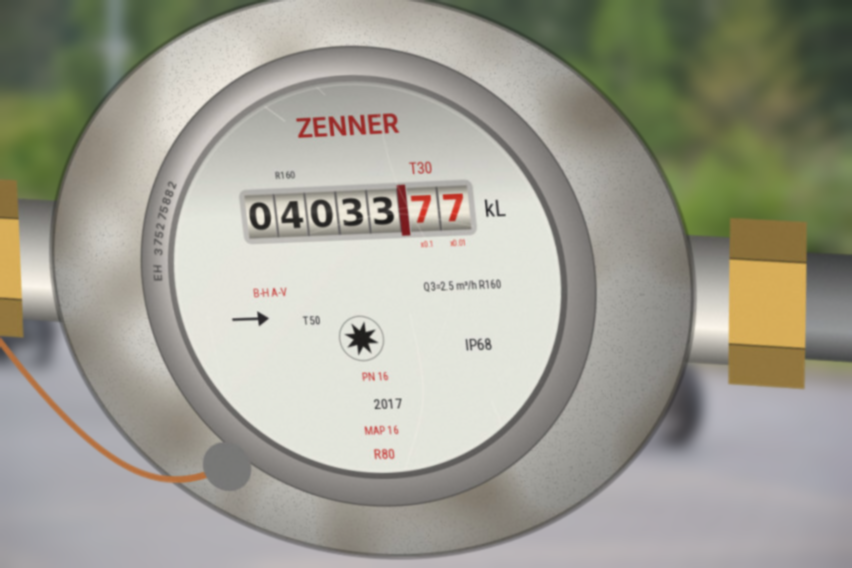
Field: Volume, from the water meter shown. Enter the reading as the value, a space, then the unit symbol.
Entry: 4033.77 kL
